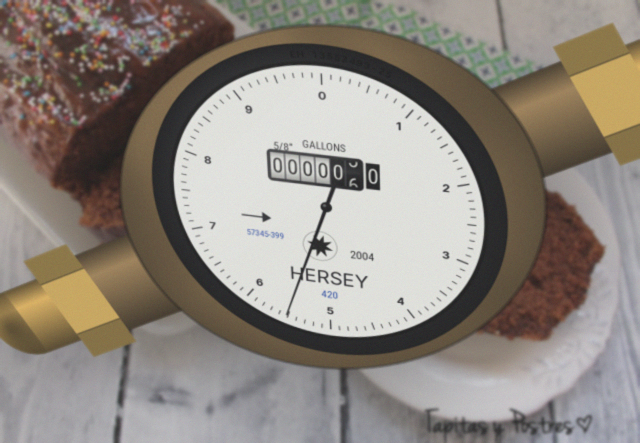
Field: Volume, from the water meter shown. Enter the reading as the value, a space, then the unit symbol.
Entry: 55.5 gal
